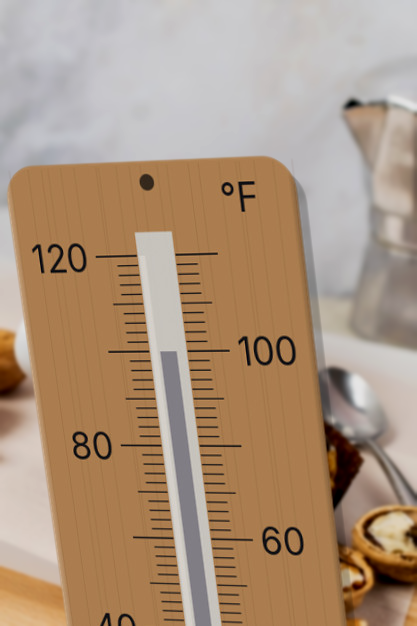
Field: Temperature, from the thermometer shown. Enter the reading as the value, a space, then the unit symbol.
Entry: 100 °F
